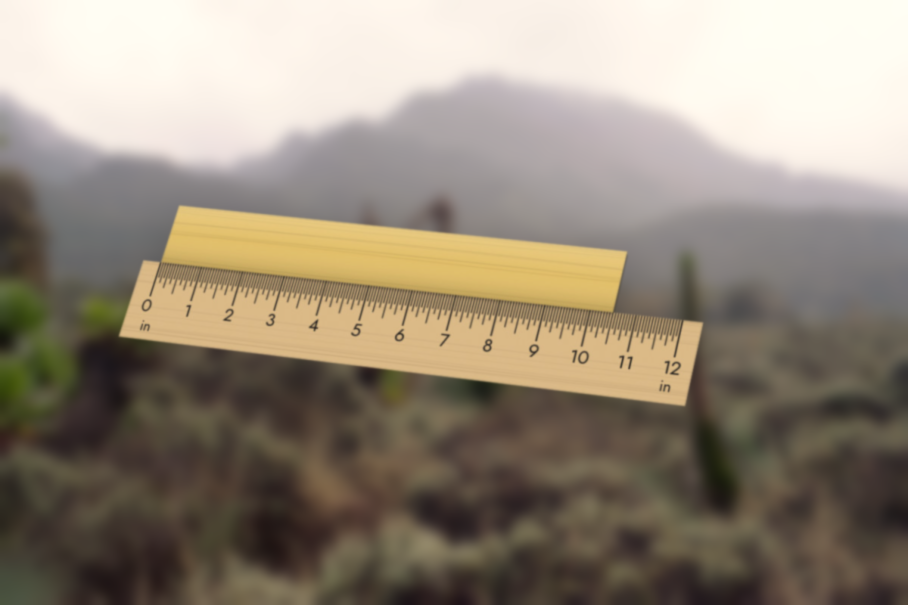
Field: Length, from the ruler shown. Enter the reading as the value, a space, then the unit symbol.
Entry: 10.5 in
